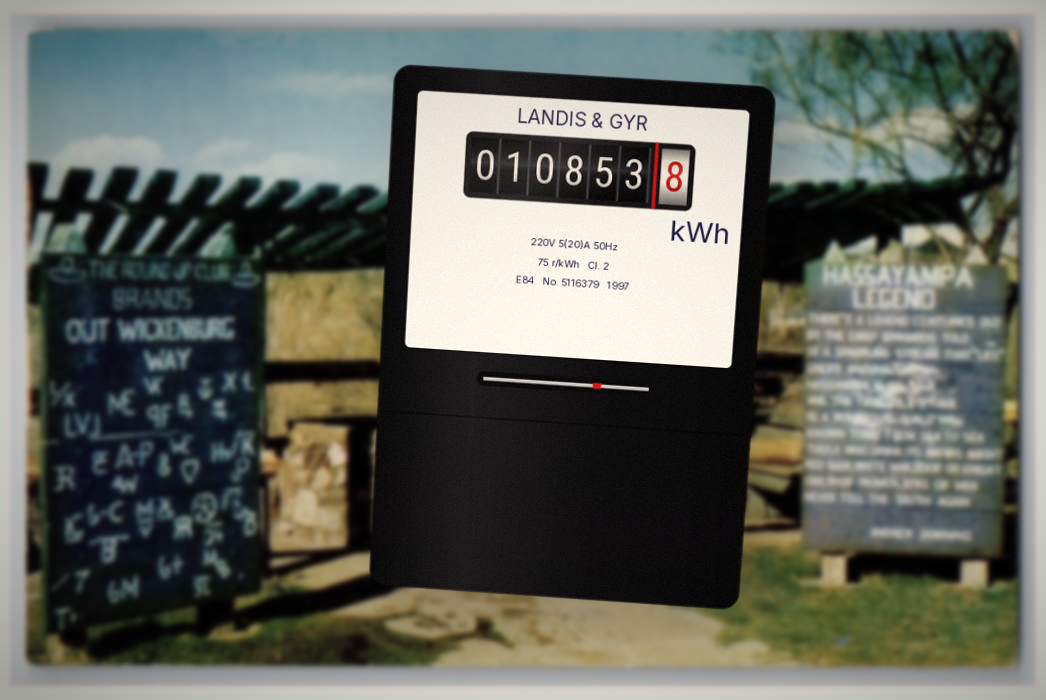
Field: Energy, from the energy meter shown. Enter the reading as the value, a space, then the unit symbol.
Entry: 10853.8 kWh
